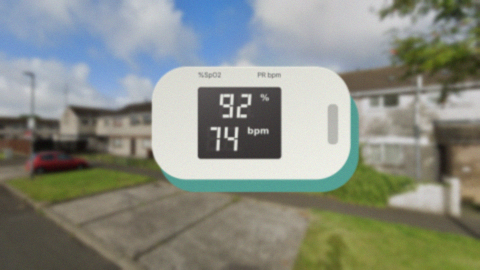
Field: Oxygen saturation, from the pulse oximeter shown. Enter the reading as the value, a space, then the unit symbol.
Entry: 92 %
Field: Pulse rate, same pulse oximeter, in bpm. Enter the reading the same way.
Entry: 74 bpm
